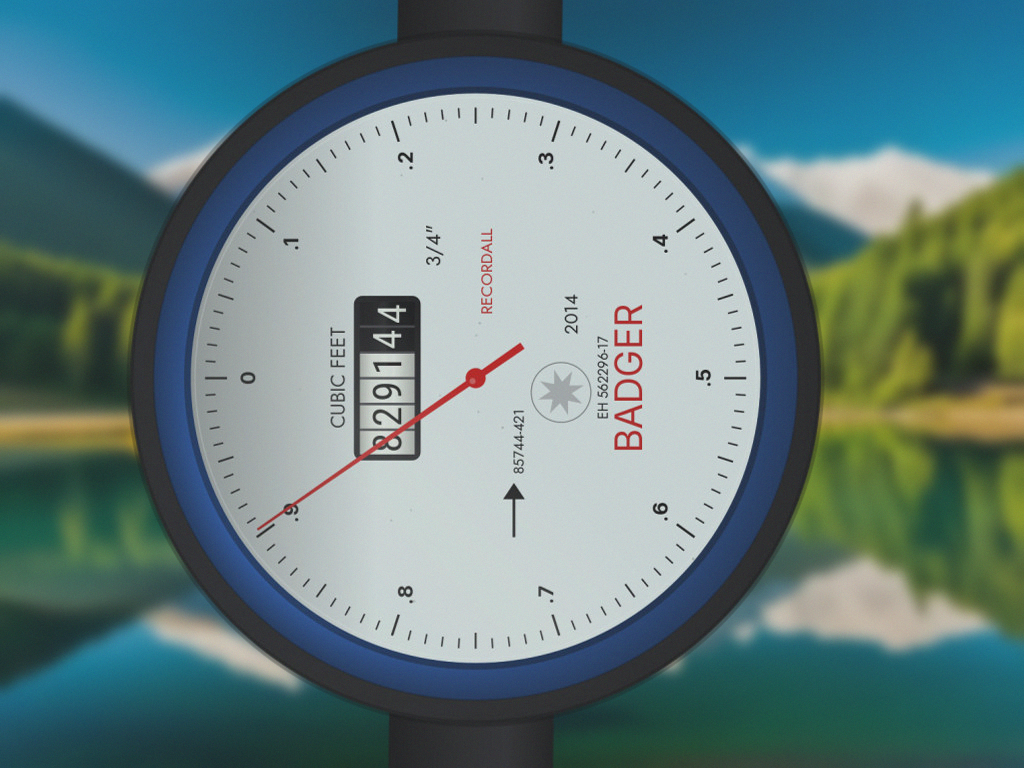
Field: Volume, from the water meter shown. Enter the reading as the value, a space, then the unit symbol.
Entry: 829143.90 ft³
